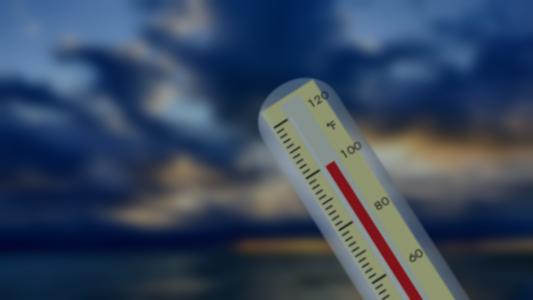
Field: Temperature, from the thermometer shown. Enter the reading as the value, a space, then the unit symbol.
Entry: 100 °F
